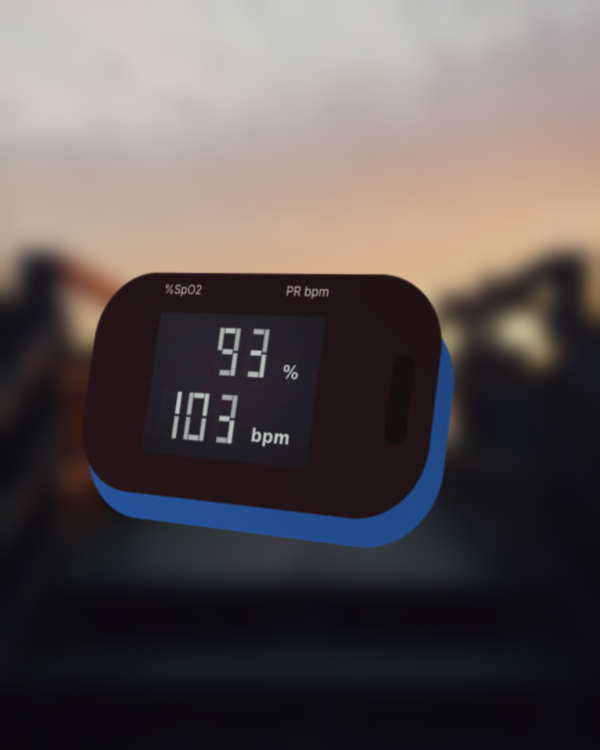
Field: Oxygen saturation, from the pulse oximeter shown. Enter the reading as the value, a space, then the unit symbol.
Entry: 93 %
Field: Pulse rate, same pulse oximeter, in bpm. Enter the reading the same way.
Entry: 103 bpm
